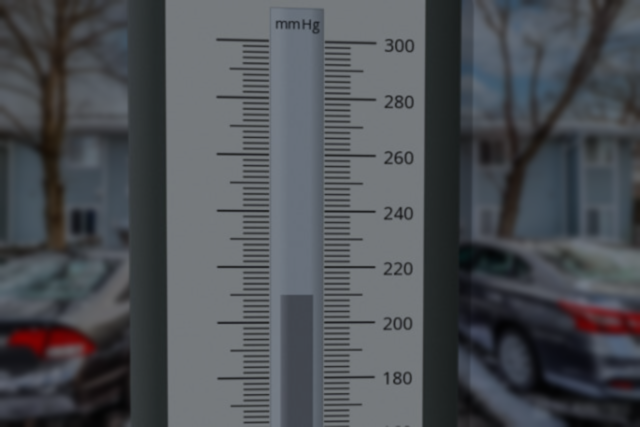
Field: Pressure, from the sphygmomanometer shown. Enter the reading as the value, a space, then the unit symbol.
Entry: 210 mmHg
